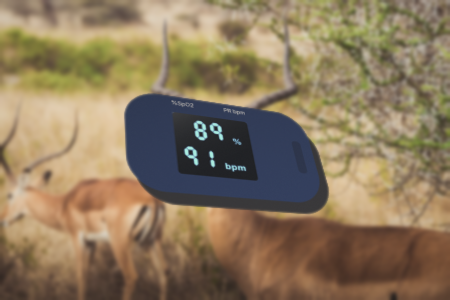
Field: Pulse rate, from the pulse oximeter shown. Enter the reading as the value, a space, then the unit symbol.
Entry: 91 bpm
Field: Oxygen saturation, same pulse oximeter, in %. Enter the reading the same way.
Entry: 89 %
